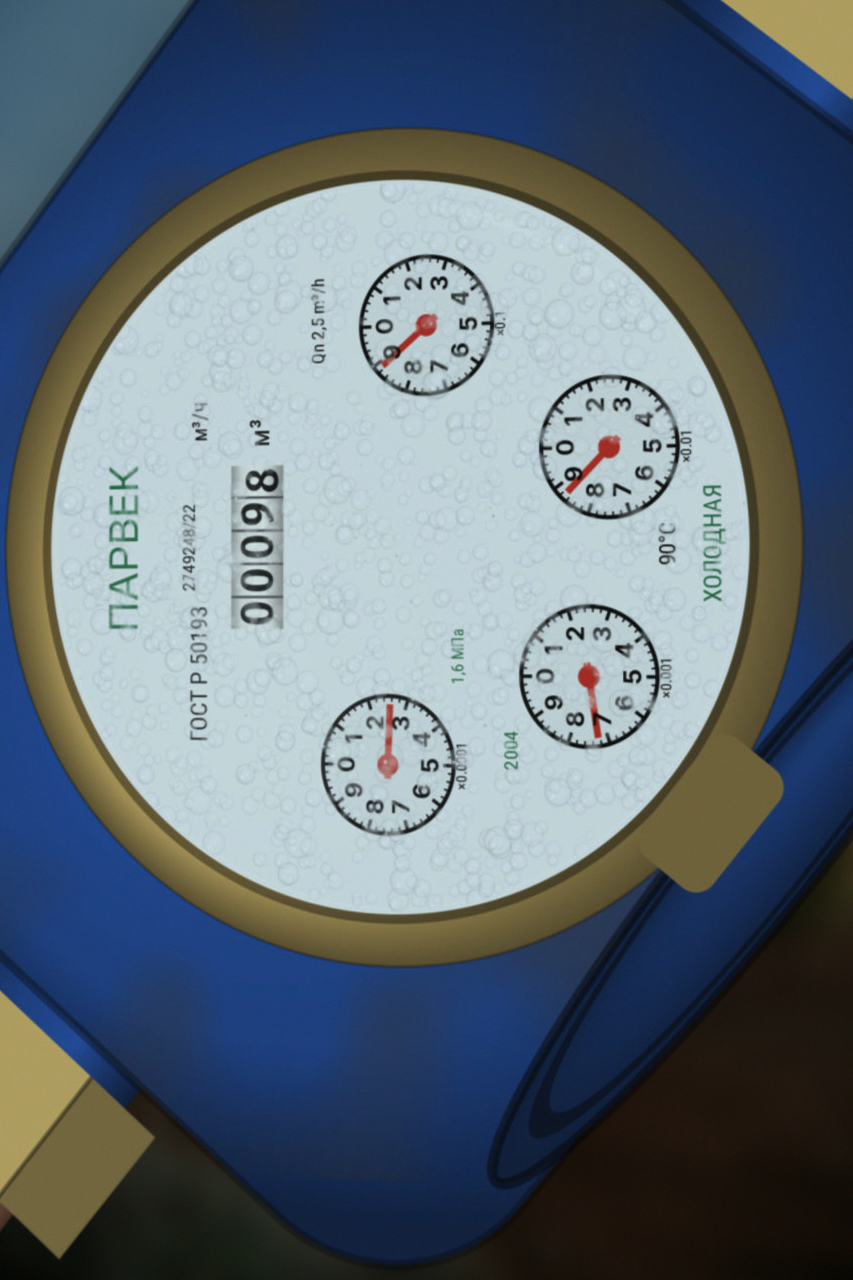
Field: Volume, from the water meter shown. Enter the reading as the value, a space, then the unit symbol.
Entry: 97.8872 m³
